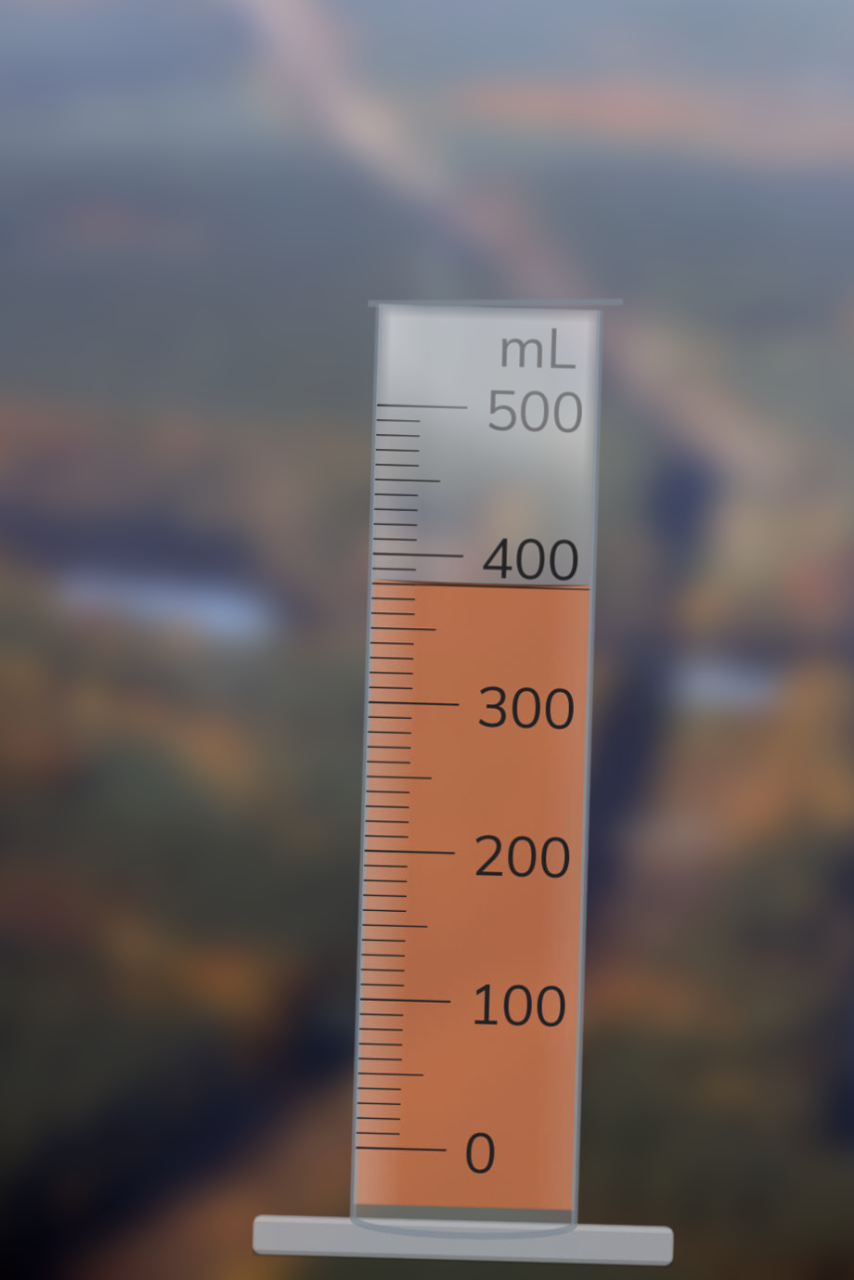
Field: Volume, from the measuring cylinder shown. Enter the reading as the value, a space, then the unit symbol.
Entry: 380 mL
